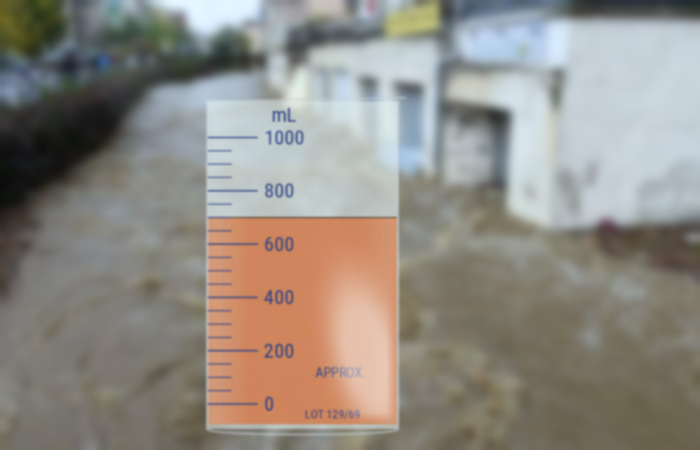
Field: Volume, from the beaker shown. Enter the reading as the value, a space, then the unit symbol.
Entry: 700 mL
